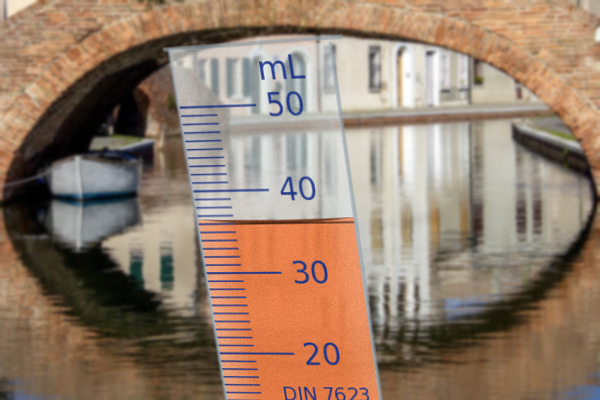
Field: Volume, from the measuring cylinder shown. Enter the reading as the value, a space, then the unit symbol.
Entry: 36 mL
